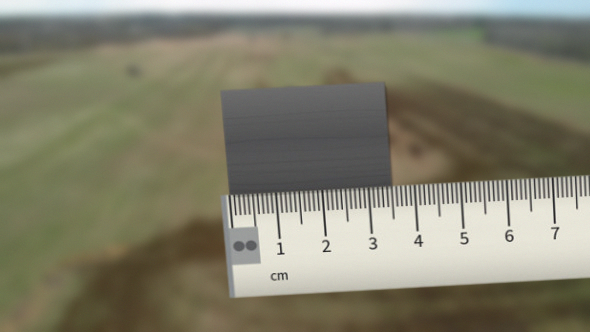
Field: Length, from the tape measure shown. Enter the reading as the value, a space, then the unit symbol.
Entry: 3.5 cm
